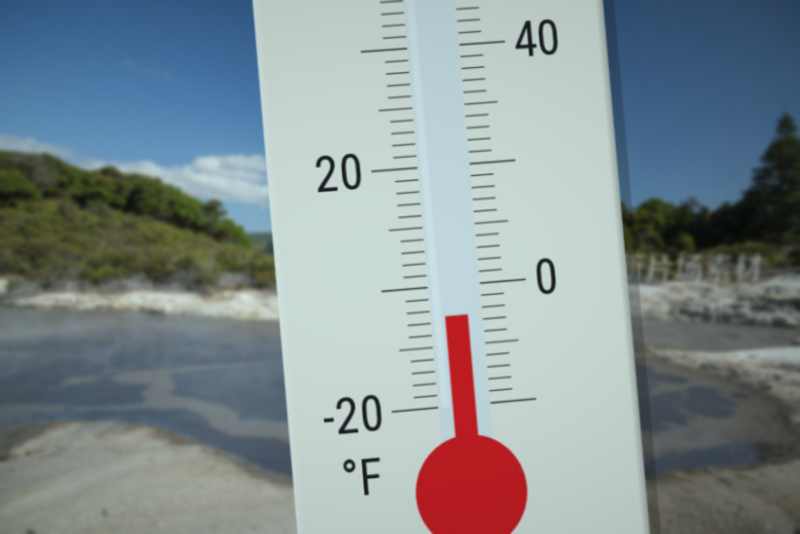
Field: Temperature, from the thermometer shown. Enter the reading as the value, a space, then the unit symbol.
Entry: -5 °F
